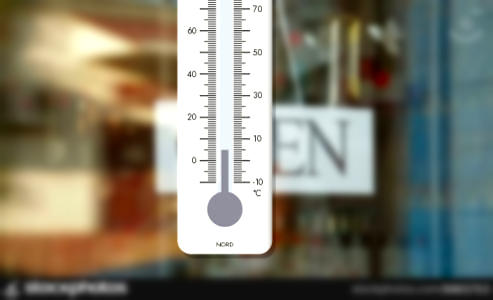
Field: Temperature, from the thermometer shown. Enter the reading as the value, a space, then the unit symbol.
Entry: 5 °C
